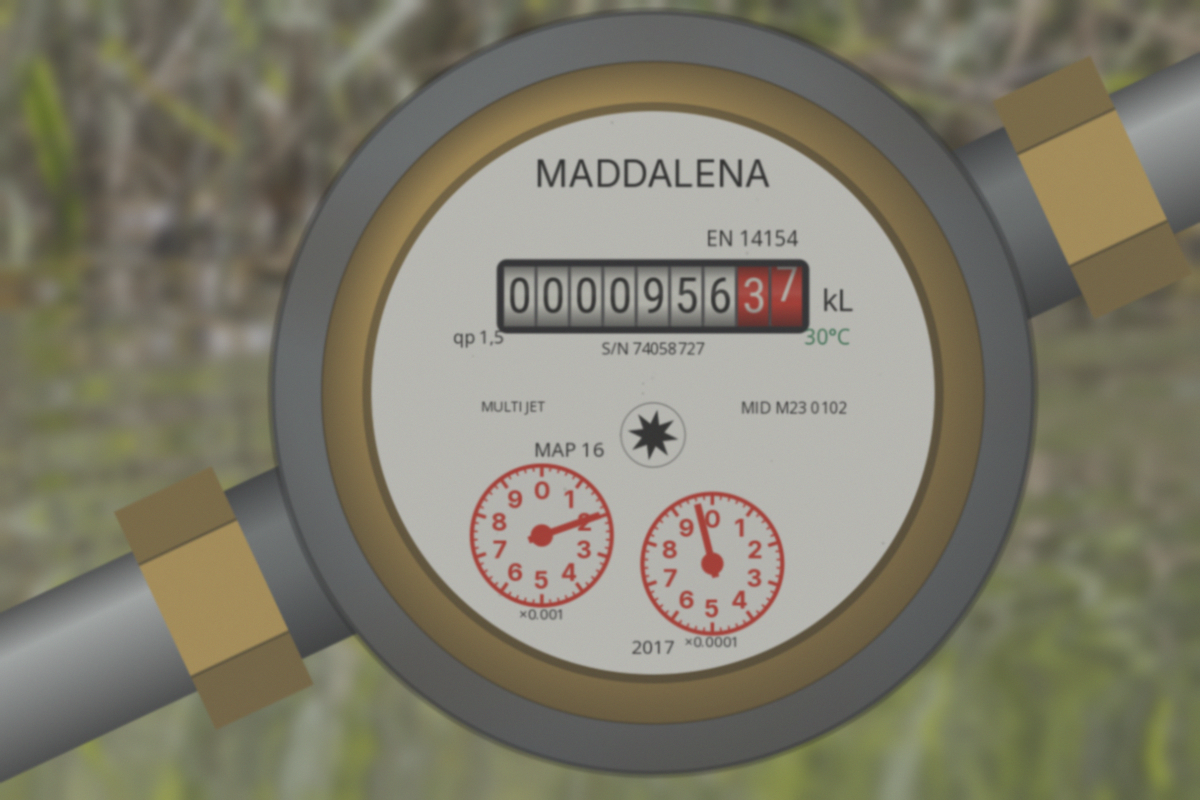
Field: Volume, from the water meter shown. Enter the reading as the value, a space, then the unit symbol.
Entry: 956.3719 kL
